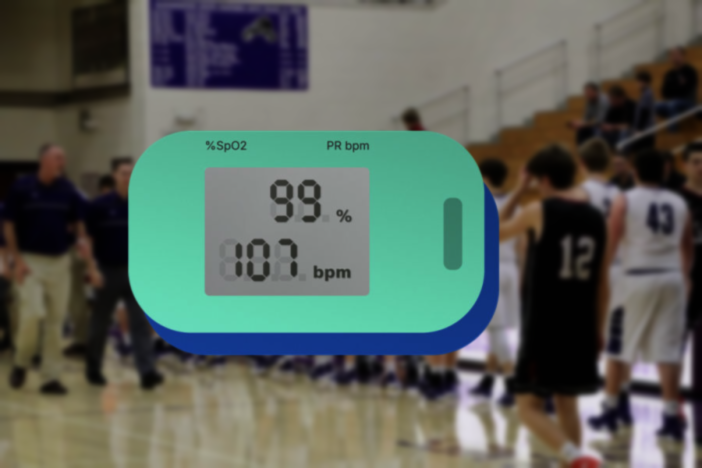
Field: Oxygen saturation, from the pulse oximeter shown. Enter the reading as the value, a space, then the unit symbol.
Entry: 99 %
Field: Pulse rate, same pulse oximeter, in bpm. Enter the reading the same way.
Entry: 107 bpm
